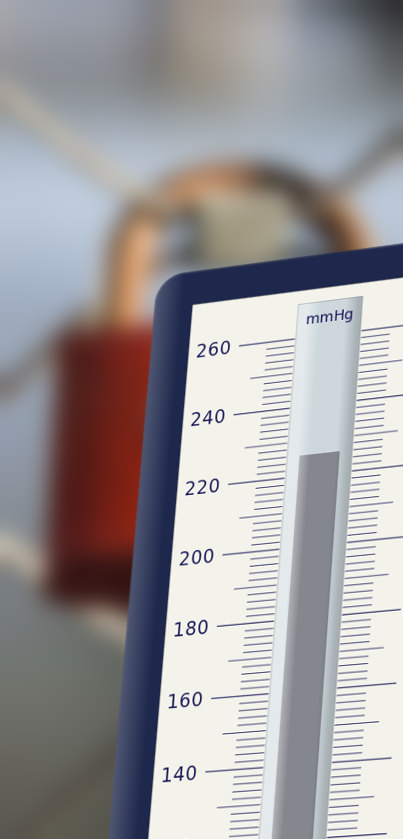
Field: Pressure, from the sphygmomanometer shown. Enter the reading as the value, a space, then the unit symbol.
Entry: 226 mmHg
